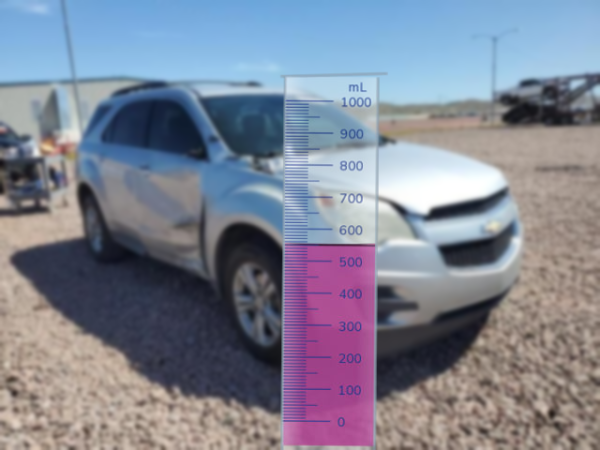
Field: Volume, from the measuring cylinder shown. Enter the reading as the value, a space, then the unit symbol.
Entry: 550 mL
